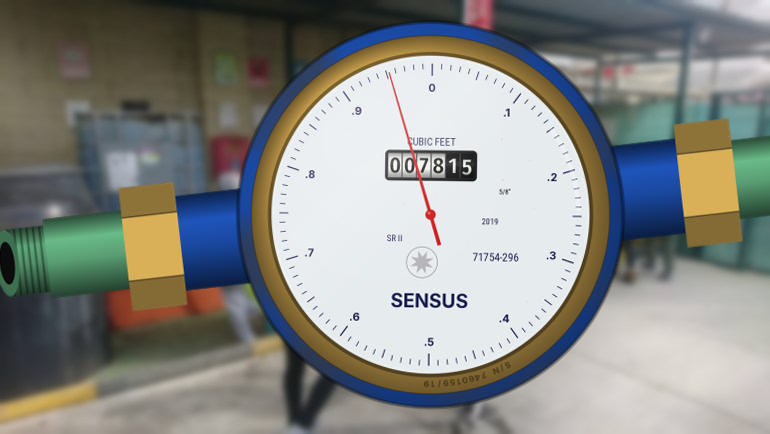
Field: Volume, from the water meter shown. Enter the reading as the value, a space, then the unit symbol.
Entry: 7814.95 ft³
